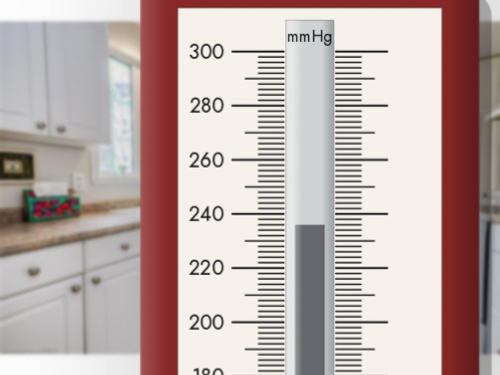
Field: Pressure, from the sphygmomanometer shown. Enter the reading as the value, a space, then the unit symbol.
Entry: 236 mmHg
